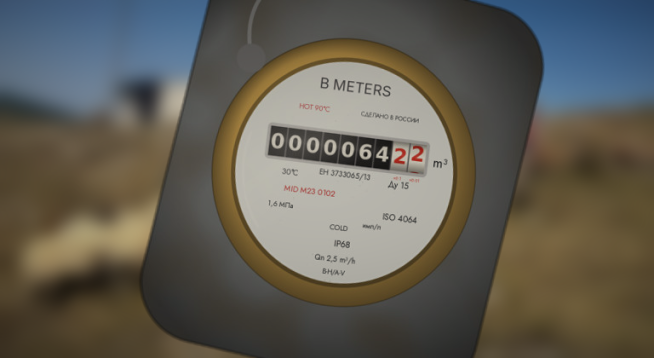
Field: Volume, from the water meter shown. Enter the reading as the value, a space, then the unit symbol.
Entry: 64.22 m³
